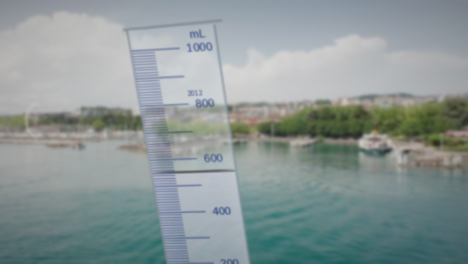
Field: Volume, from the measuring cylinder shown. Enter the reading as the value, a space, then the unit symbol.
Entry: 550 mL
